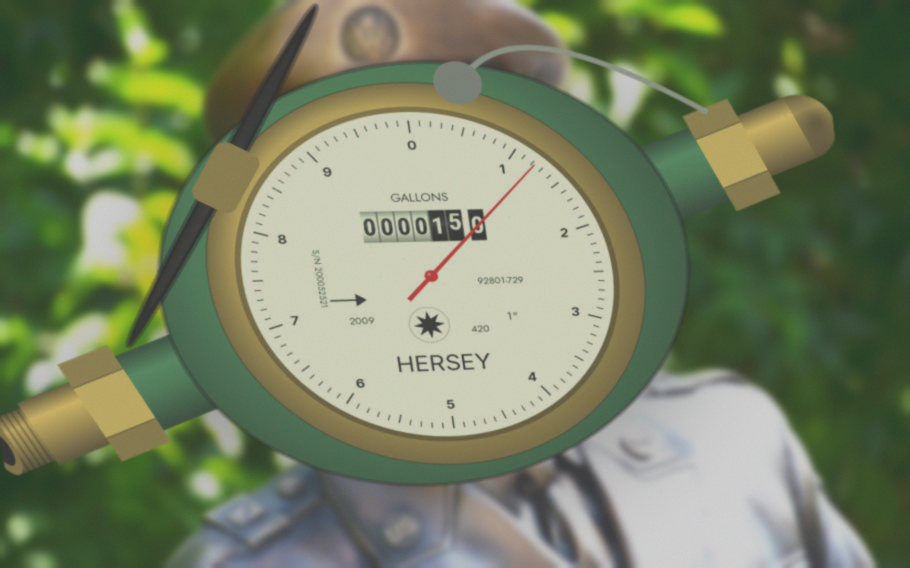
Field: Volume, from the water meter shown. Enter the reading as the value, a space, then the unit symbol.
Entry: 151.2 gal
